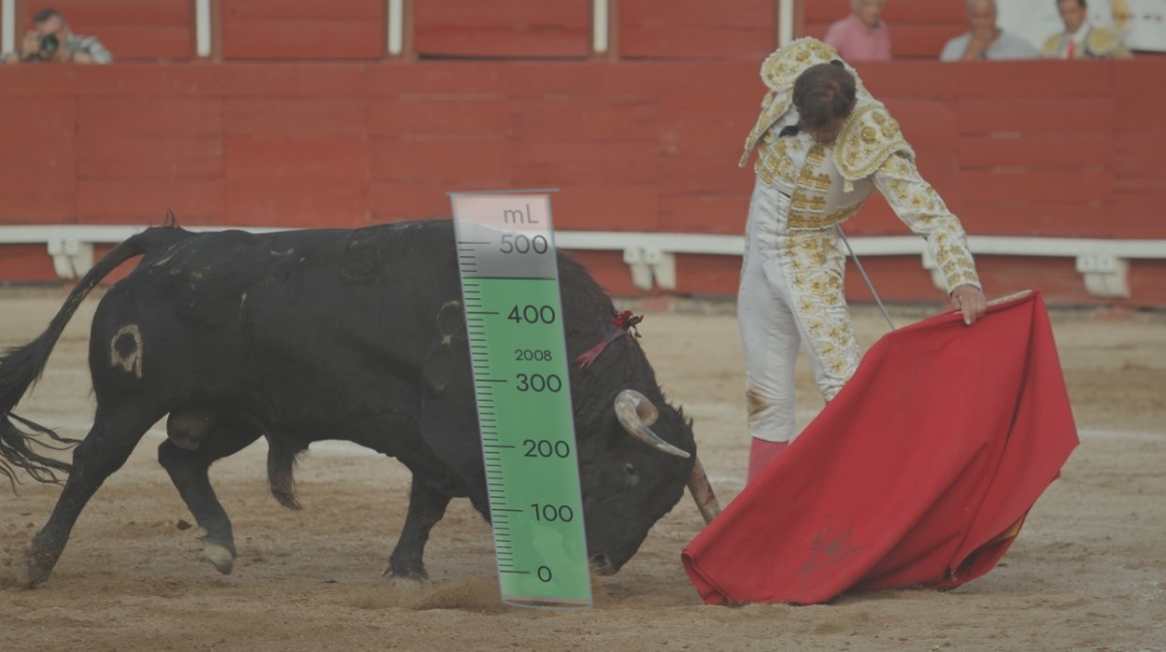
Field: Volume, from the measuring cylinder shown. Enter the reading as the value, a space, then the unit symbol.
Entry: 450 mL
